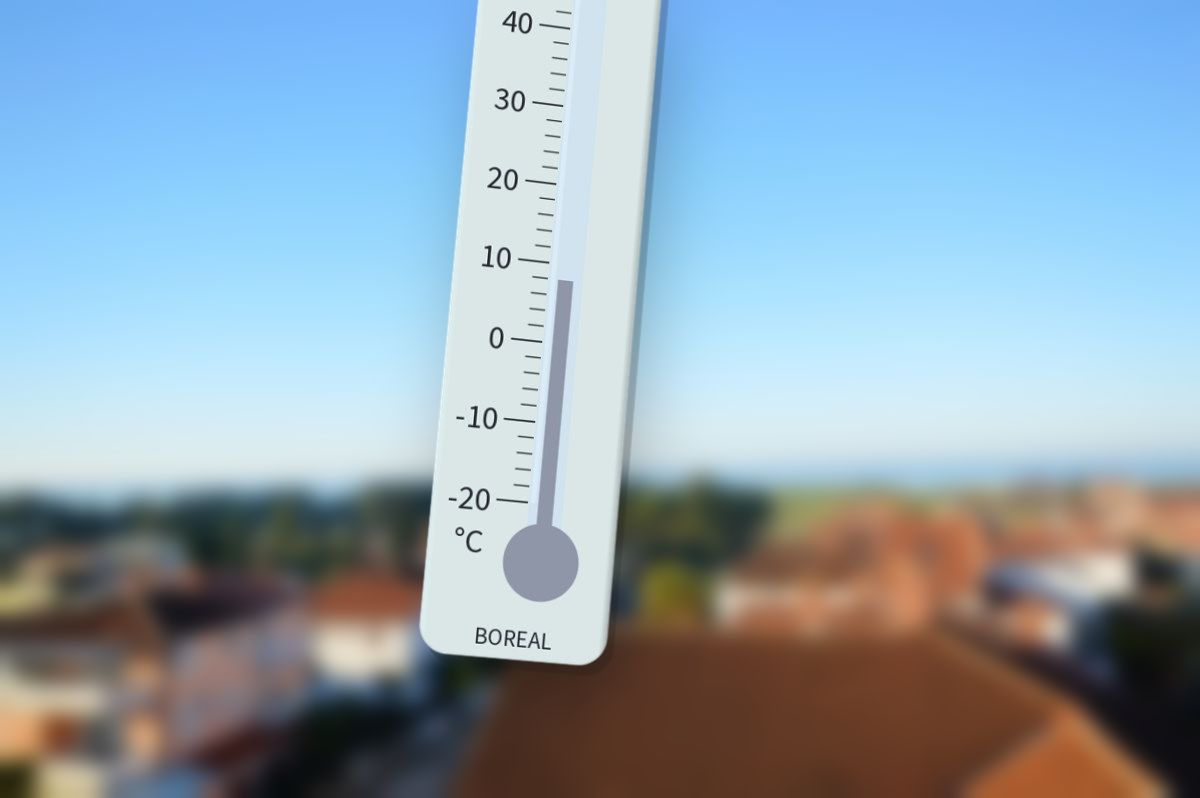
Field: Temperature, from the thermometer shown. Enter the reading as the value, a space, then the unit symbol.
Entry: 8 °C
